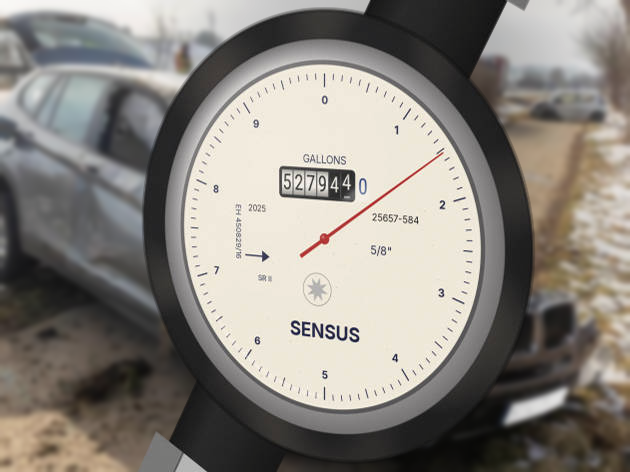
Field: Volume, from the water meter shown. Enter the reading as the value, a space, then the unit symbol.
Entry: 5279441.5 gal
